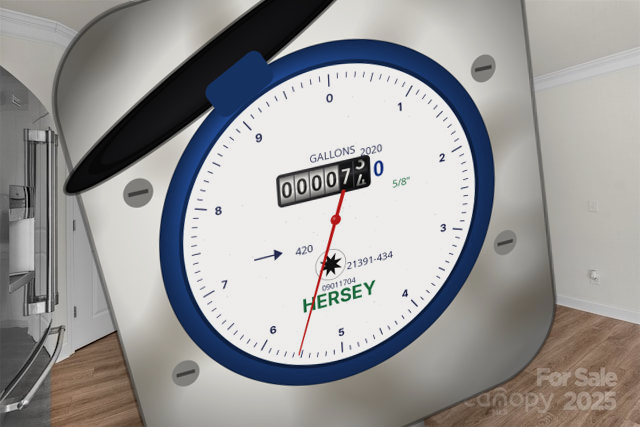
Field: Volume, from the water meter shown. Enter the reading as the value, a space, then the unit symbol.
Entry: 735.5 gal
